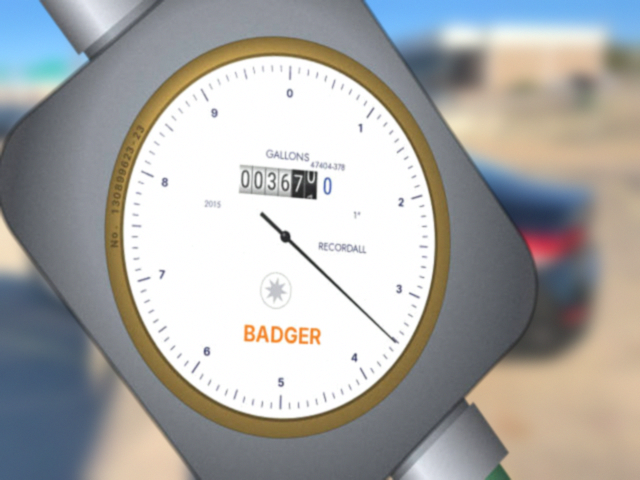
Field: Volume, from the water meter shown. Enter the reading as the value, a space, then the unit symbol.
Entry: 36703.5 gal
